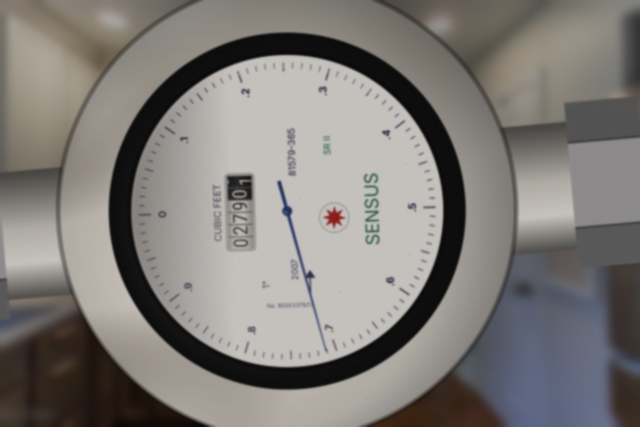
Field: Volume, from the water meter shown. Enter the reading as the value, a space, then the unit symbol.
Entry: 27900.71 ft³
